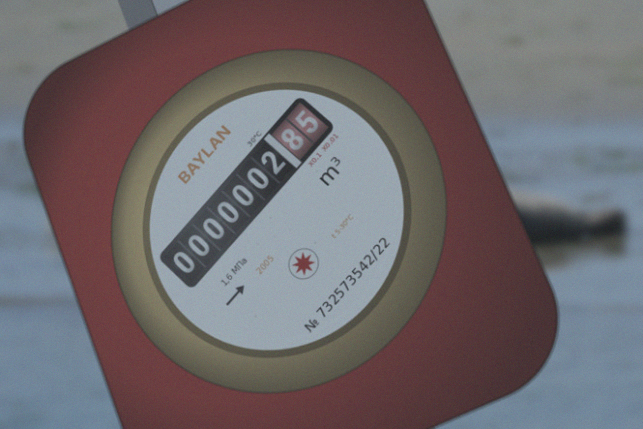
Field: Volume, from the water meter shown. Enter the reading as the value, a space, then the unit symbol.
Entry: 2.85 m³
